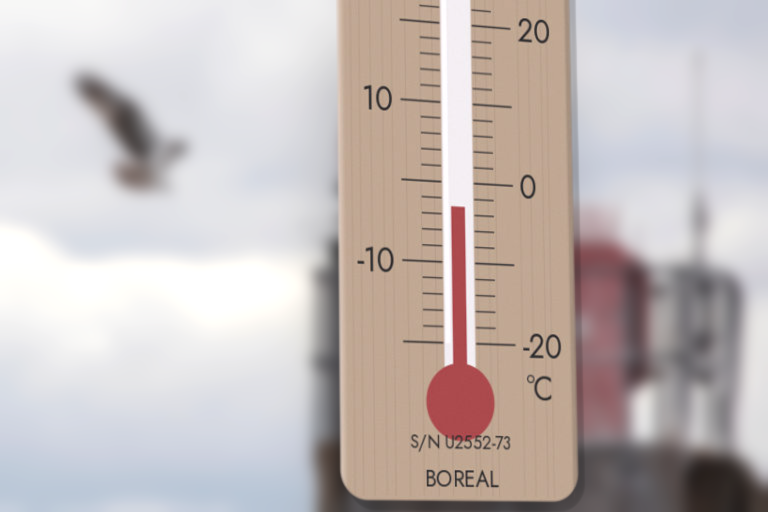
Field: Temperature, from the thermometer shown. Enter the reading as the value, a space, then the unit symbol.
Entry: -3 °C
